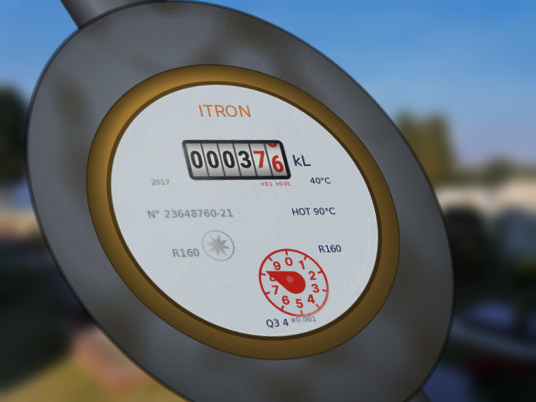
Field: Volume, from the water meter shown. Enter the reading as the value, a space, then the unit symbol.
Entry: 3.758 kL
